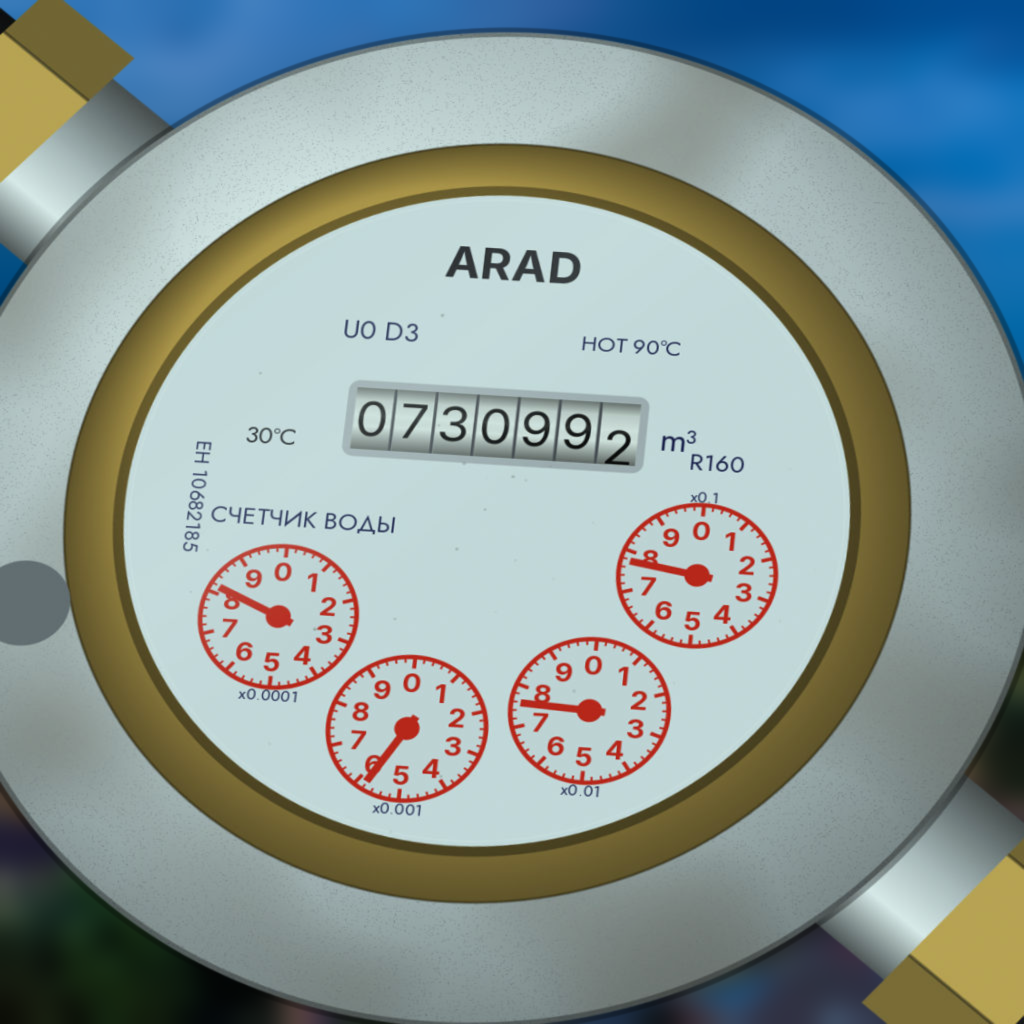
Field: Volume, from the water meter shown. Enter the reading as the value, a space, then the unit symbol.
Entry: 730991.7758 m³
